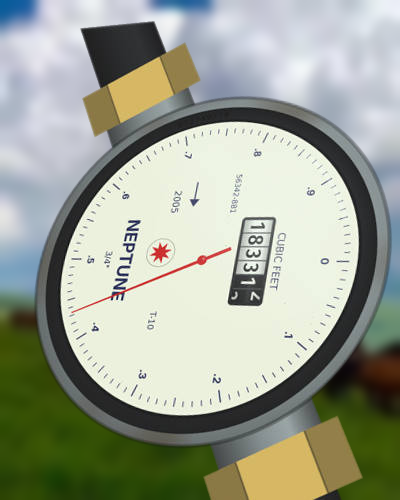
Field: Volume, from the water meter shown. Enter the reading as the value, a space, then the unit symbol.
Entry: 183312.43 ft³
